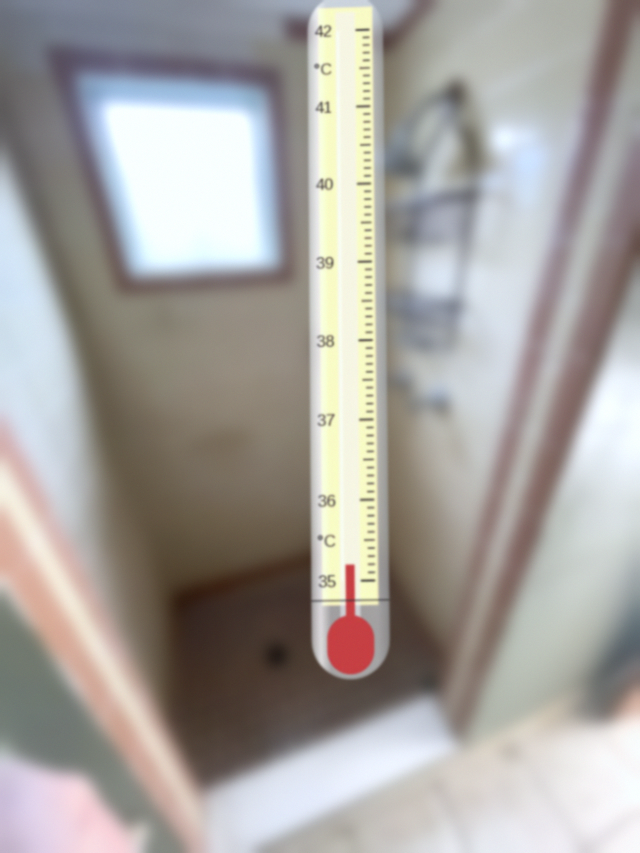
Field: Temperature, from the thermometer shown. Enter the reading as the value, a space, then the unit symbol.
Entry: 35.2 °C
